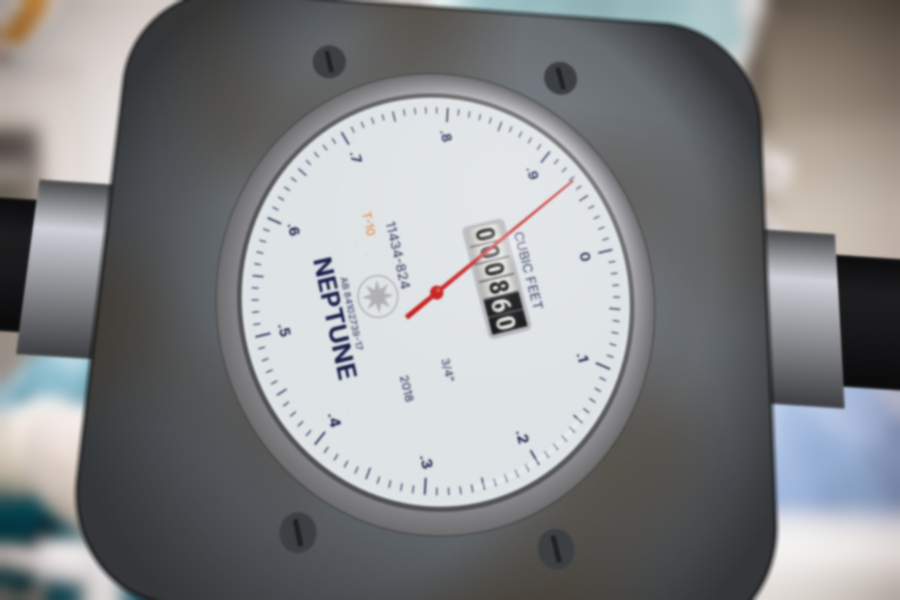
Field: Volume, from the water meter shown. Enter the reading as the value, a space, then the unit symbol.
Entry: 859.93 ft³
